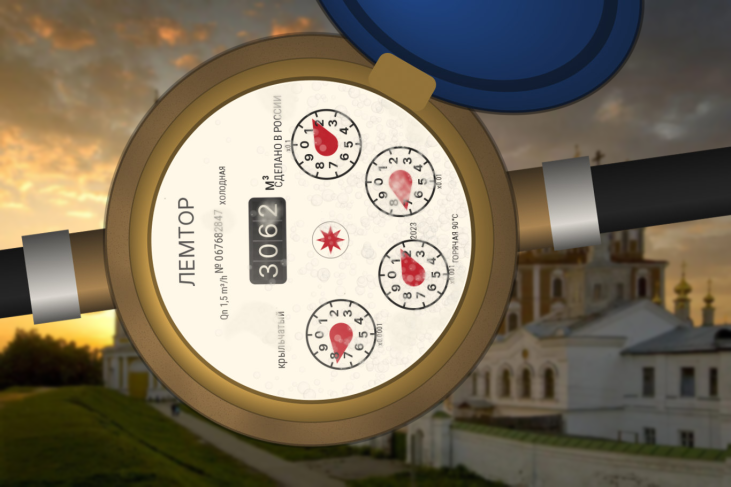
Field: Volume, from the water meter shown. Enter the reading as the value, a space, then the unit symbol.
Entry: 3062.1717 m³
